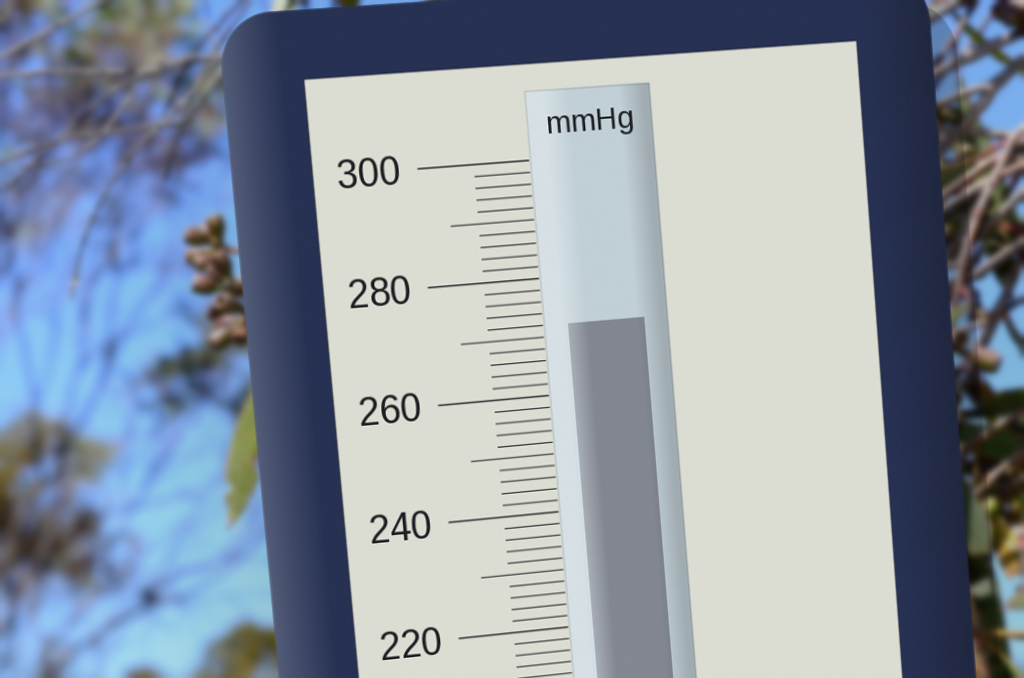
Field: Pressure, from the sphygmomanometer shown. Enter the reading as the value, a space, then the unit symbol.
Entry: 272 mmHg
